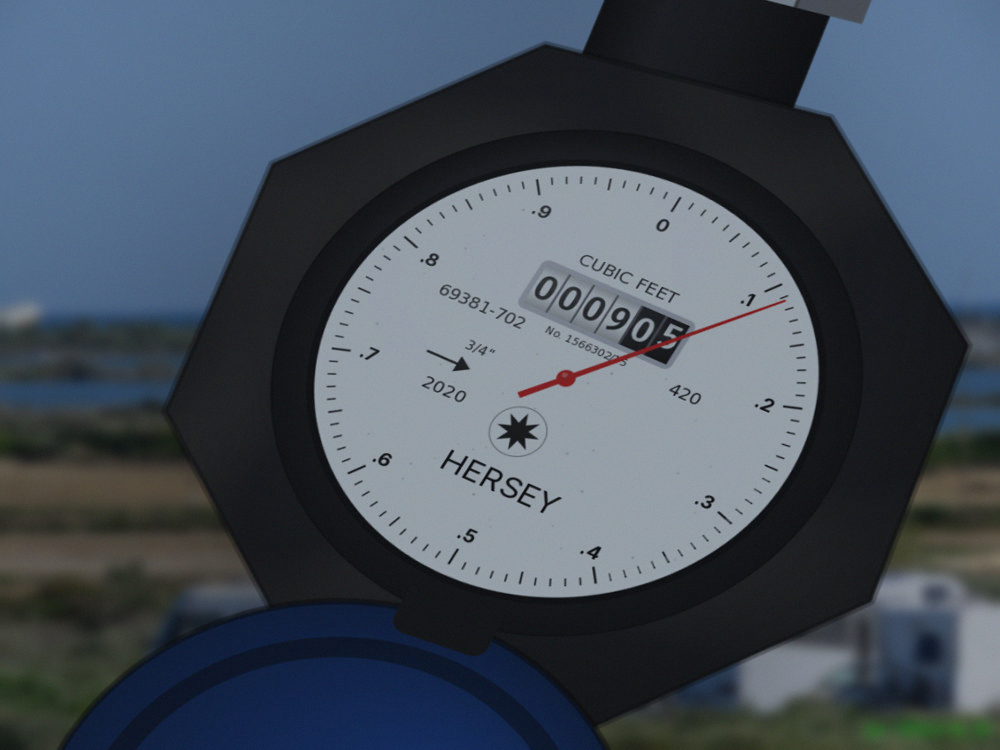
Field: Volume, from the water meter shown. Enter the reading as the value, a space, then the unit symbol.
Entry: 905.11 ft³
